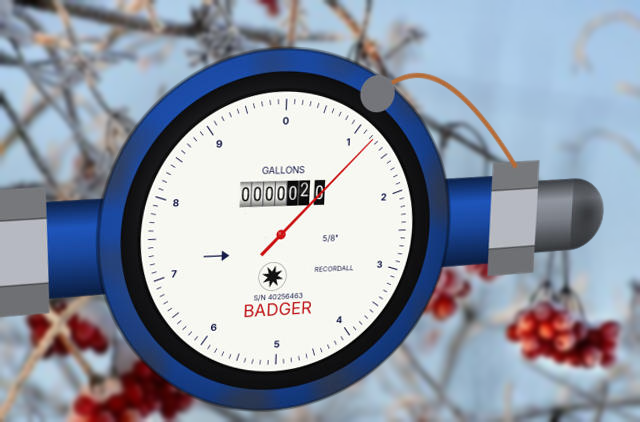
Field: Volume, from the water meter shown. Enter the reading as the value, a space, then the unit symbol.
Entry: 21.2 gal
